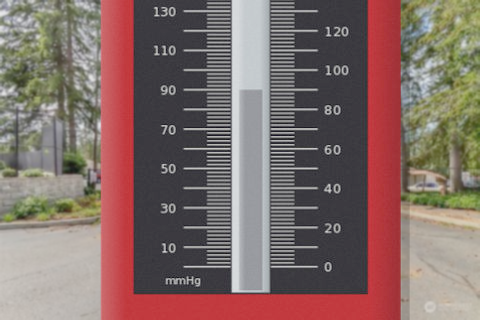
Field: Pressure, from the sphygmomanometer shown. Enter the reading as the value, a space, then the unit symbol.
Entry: 90 mmHg
